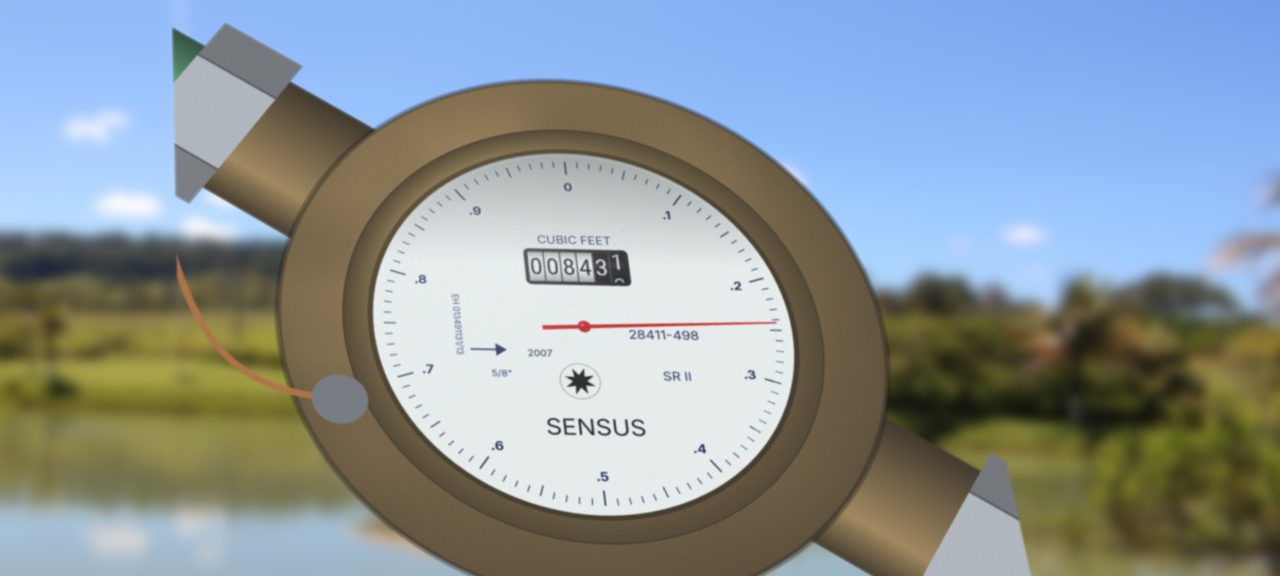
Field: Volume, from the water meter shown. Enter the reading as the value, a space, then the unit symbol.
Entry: 8431.24 ft³
